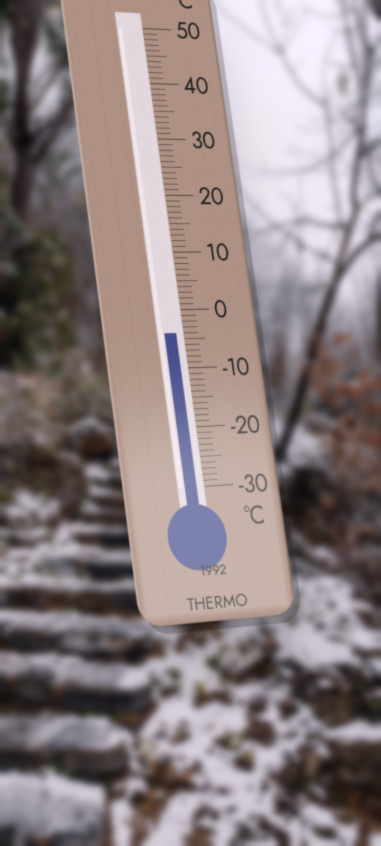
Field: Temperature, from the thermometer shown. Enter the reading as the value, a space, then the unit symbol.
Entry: -4 °C
